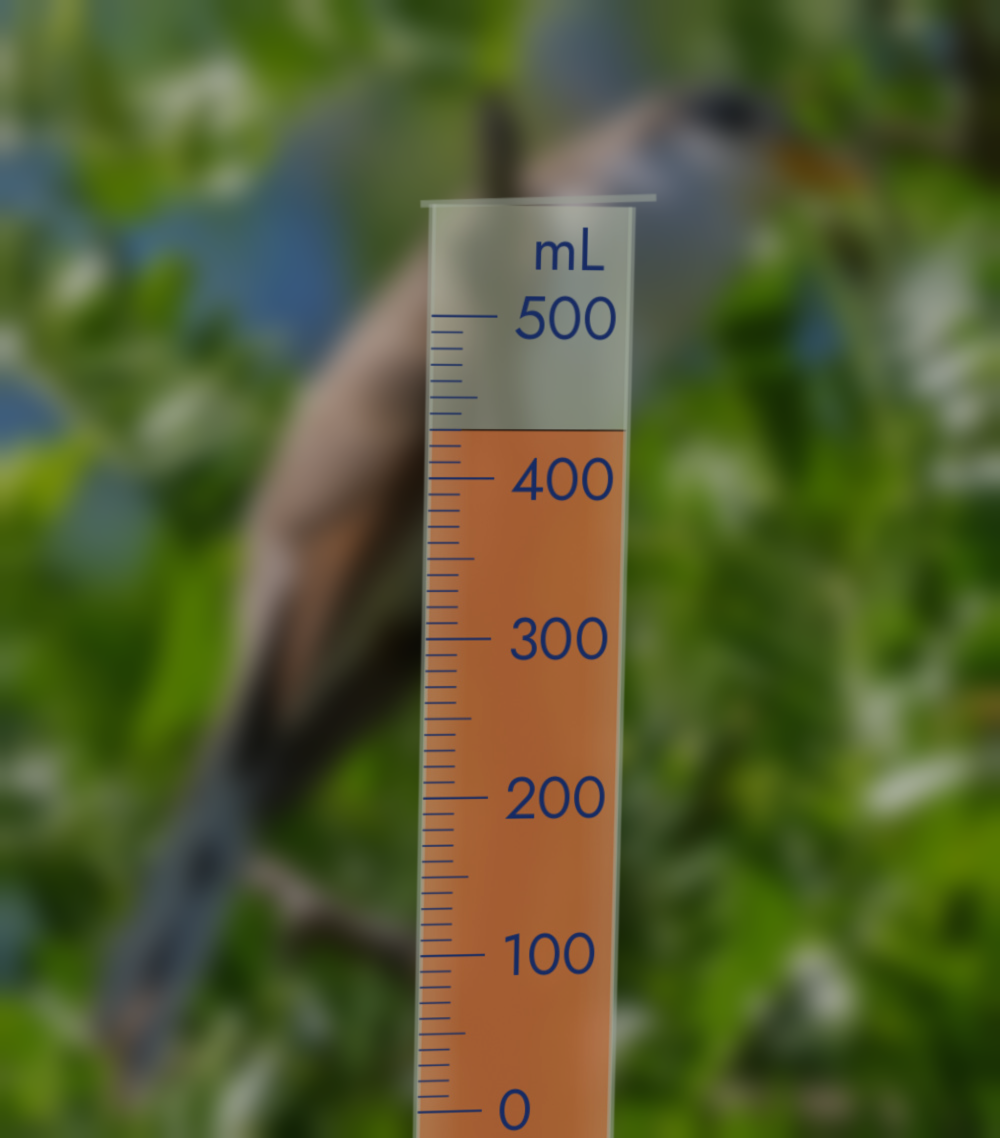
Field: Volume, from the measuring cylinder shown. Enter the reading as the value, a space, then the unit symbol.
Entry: 430 mL
